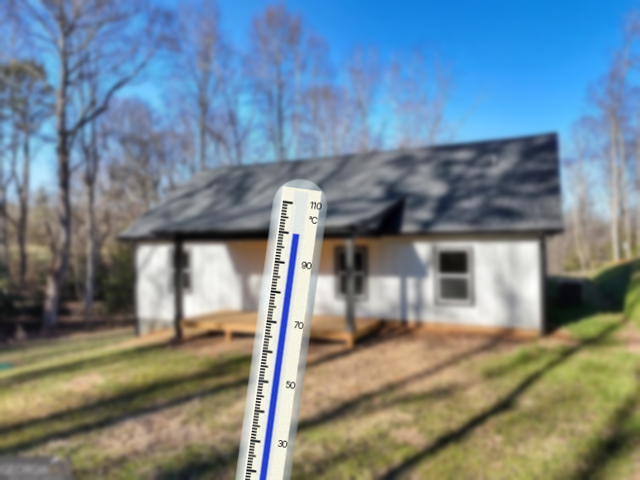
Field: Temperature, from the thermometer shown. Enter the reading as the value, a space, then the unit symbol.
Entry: 100 °C
